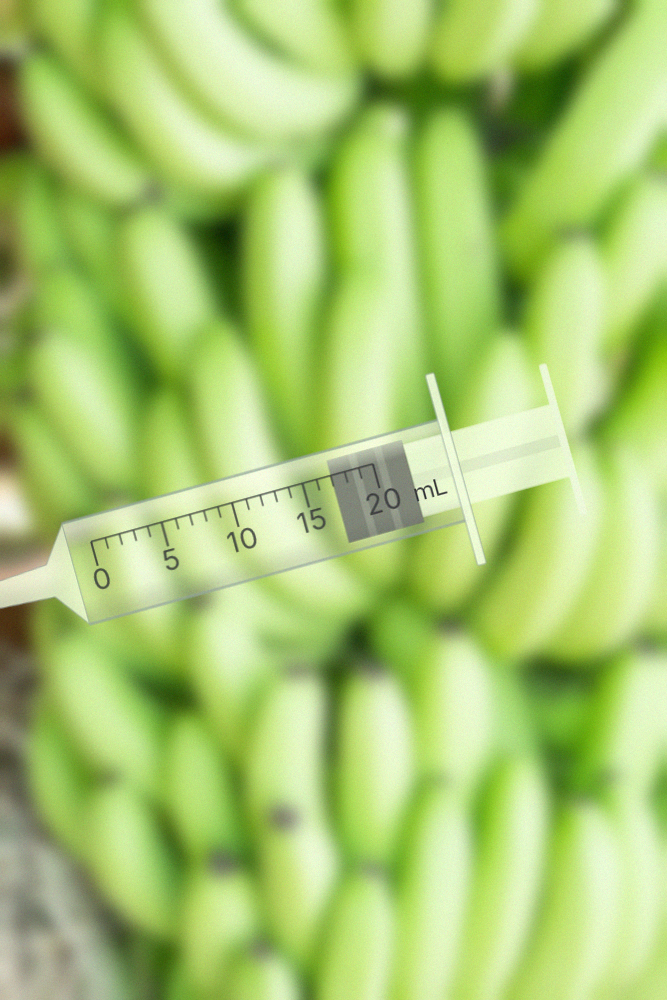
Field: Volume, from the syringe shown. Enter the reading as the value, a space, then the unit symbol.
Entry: 17 mL
